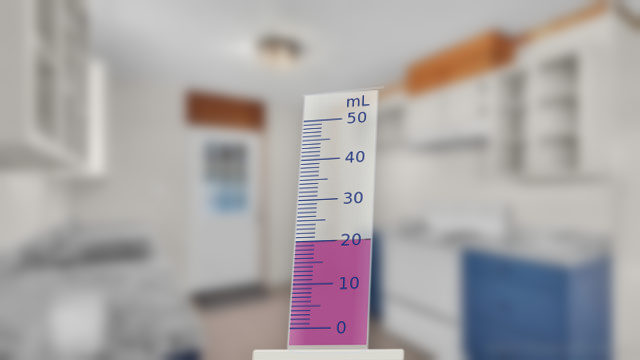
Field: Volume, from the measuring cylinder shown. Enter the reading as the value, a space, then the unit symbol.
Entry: 20 mL
